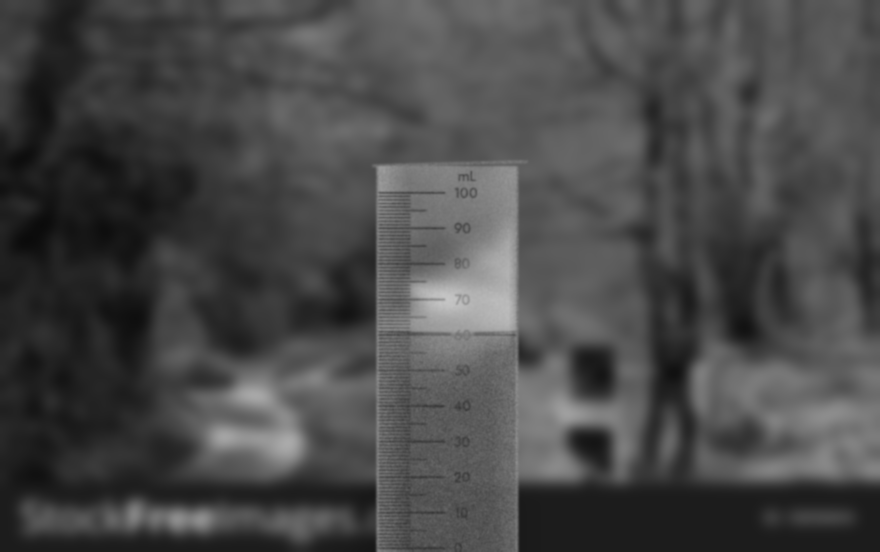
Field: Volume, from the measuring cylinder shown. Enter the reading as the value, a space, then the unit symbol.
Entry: 60 mL
